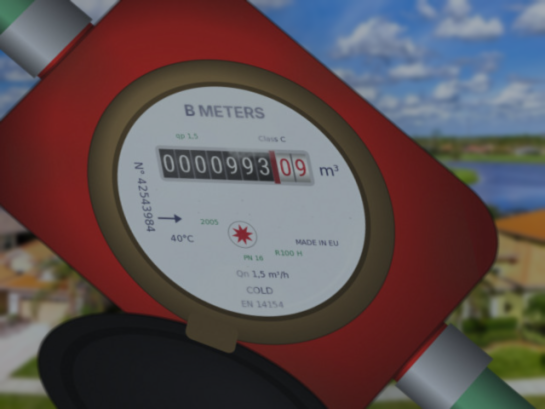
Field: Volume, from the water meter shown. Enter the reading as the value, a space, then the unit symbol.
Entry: 993.09 m³
